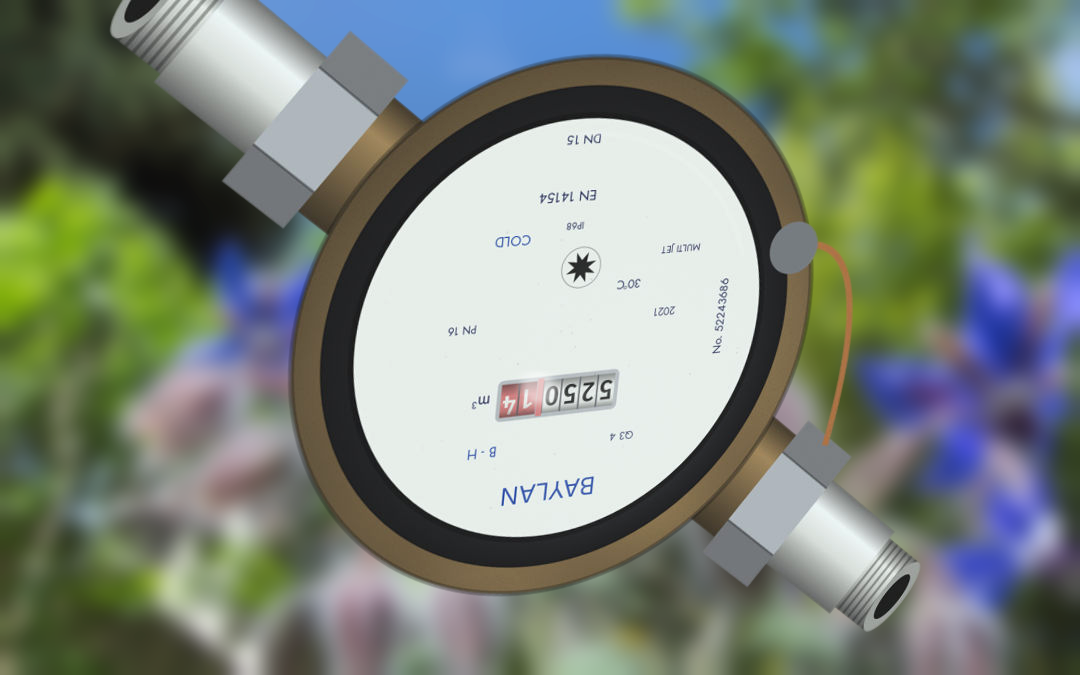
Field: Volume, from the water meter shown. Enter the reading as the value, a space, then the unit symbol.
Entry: 5250.14 m³
